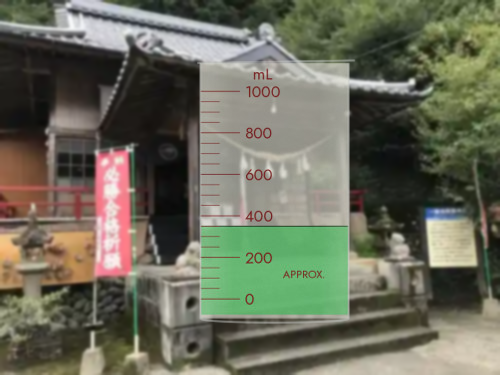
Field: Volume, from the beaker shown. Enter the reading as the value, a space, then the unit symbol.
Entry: 350 mL
